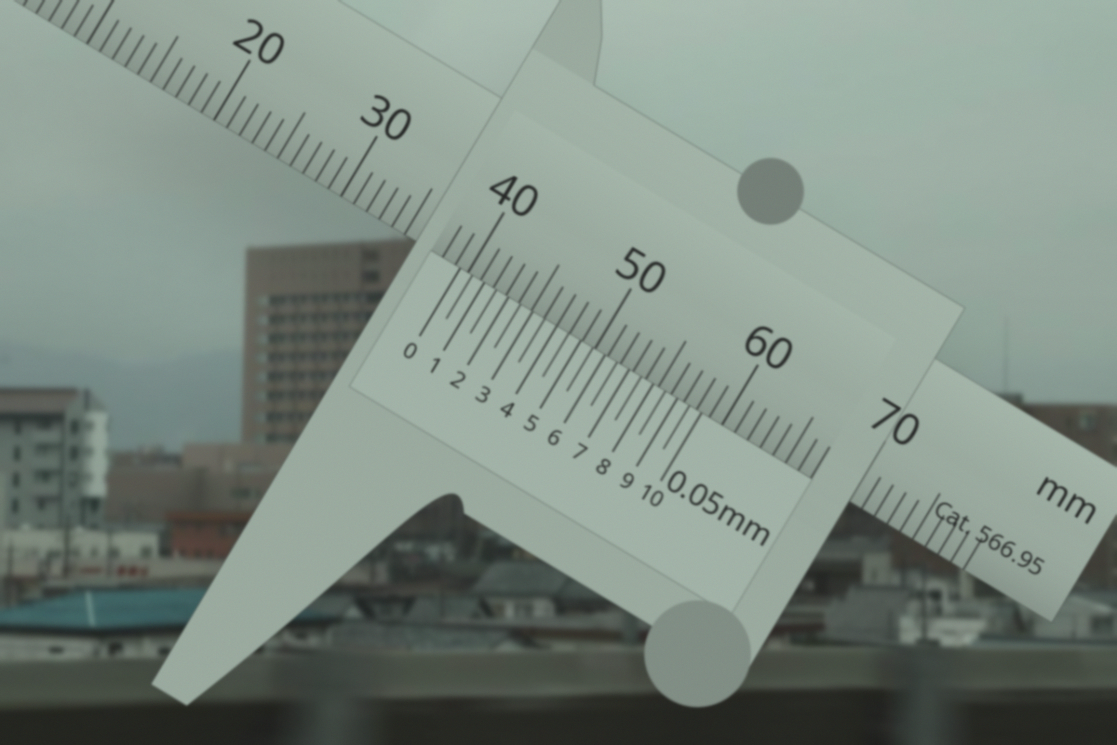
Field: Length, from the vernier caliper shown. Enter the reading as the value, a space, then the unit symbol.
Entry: 39.4 mm
